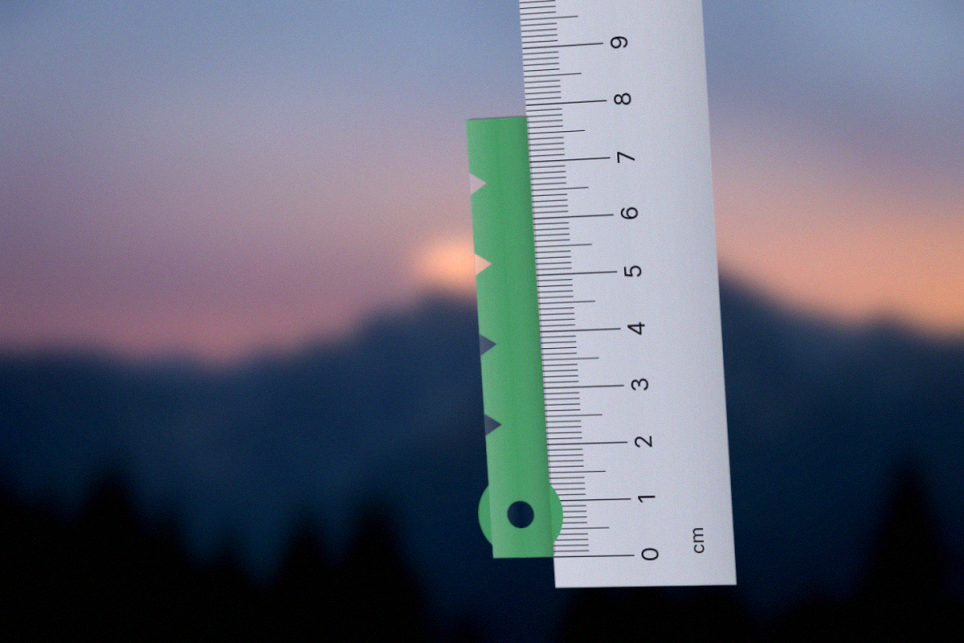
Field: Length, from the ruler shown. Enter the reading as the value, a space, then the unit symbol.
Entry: 7.8 cm
